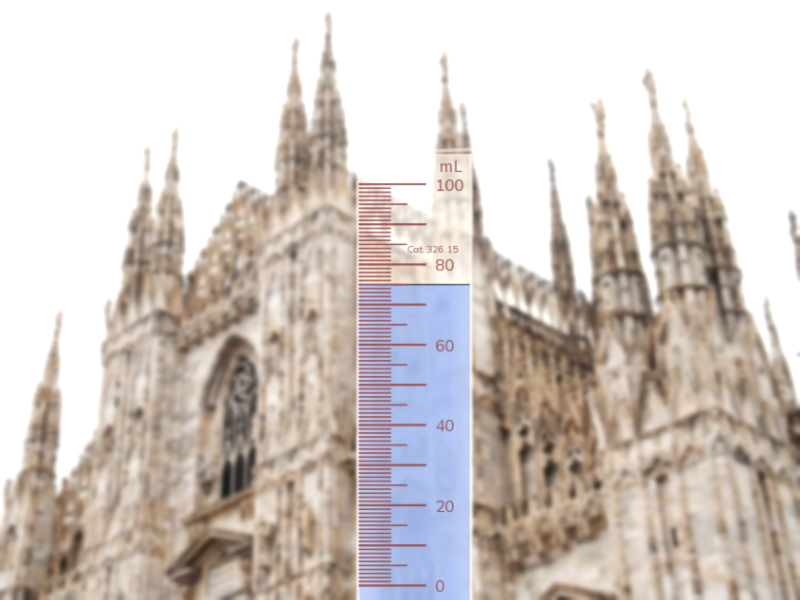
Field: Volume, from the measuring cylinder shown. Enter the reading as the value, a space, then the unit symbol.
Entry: 75 mL
